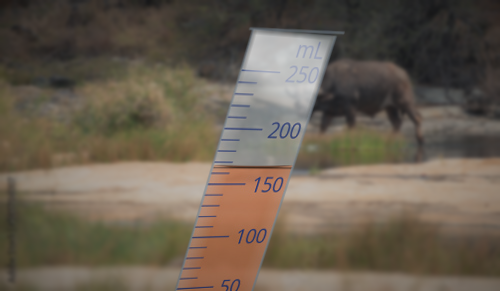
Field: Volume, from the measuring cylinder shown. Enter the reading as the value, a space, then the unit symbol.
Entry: 165 mL
